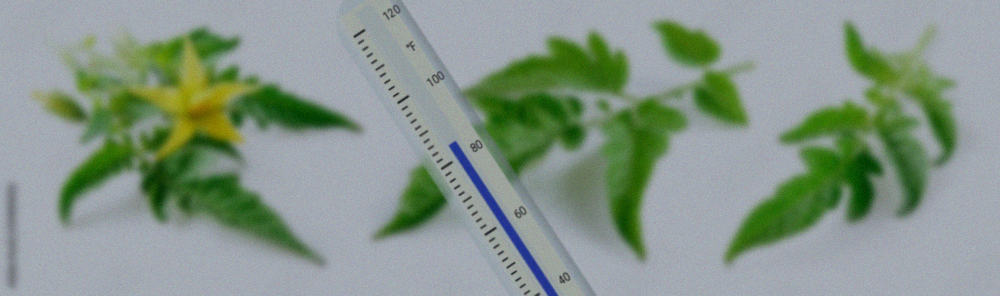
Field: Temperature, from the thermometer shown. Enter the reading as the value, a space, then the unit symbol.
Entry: 84 °F
